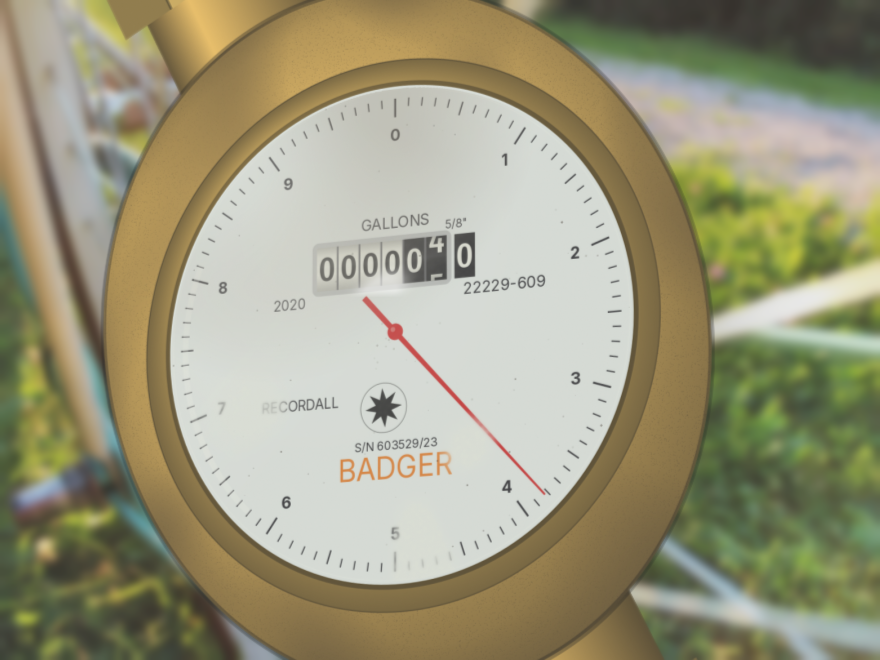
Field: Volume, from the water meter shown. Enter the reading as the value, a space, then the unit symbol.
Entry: 43.8 gal
